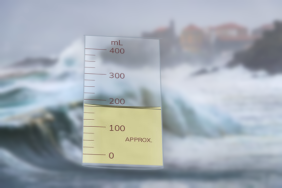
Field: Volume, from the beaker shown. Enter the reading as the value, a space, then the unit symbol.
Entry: 175 mL
